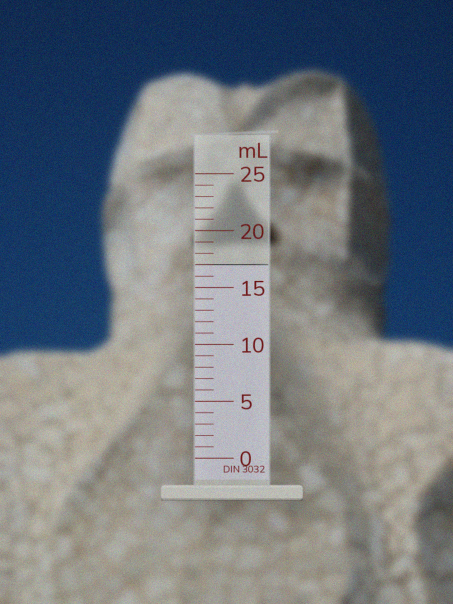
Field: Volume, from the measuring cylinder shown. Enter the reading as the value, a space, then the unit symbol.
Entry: 17 mL
